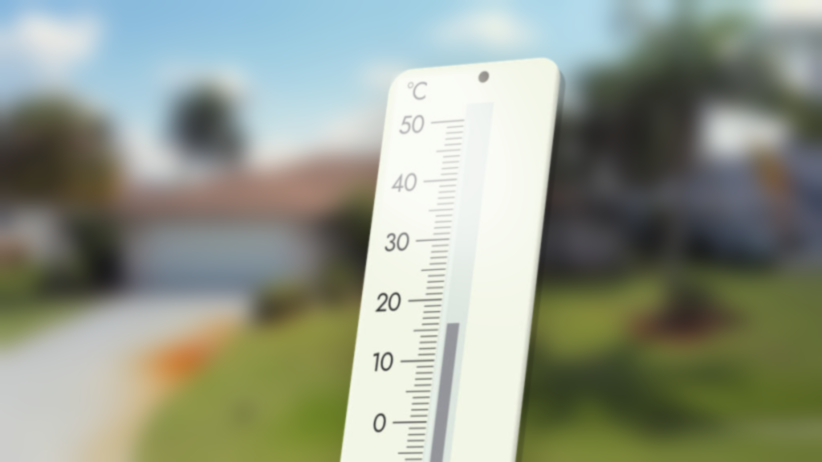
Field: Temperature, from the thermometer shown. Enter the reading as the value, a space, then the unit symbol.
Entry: 16 °C
